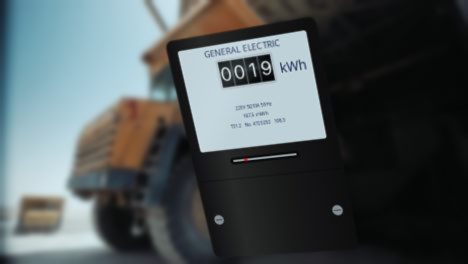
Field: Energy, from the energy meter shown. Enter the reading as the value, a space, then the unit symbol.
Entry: 19 kWh
